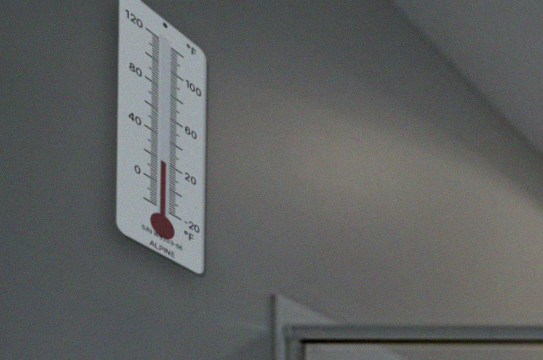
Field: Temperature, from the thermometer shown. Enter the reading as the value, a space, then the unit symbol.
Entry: 20 °F
